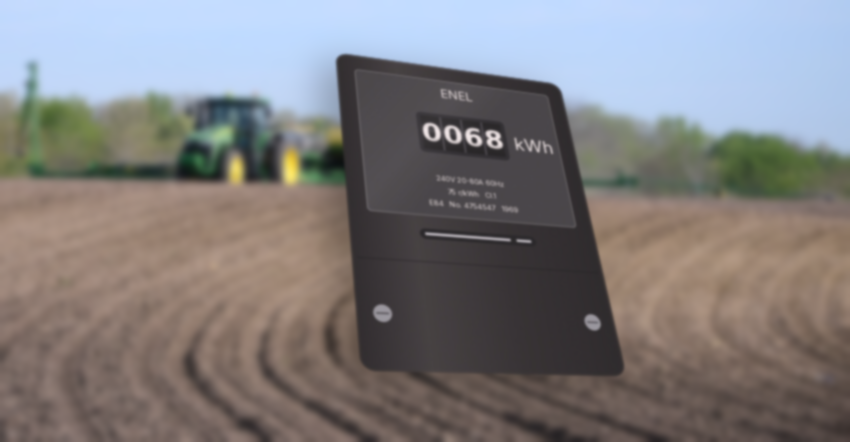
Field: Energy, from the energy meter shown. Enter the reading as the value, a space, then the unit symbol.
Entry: 68 kWh
